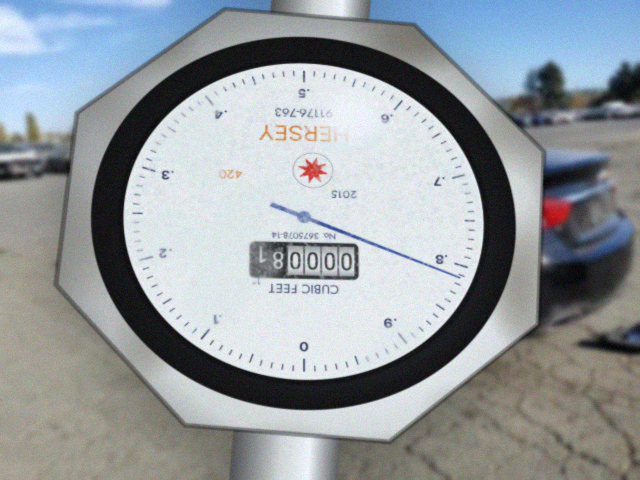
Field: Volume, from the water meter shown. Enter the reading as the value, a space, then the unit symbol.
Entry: 80.81 ft³
